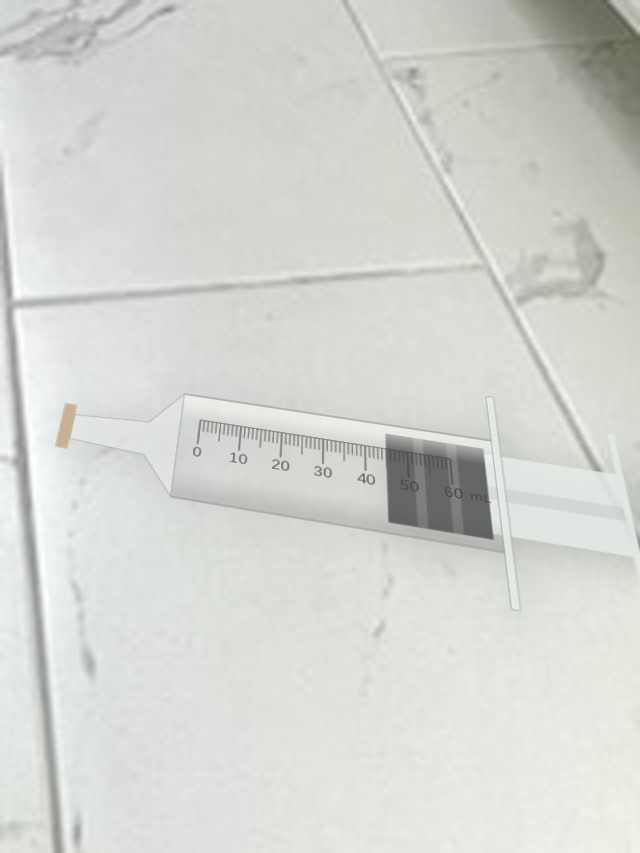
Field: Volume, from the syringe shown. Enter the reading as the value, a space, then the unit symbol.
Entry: 45 mL
